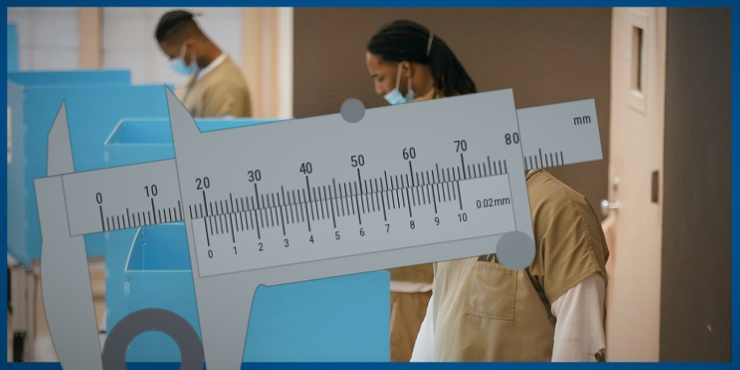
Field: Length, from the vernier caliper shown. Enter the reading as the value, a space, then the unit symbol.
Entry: 19.5 mm
